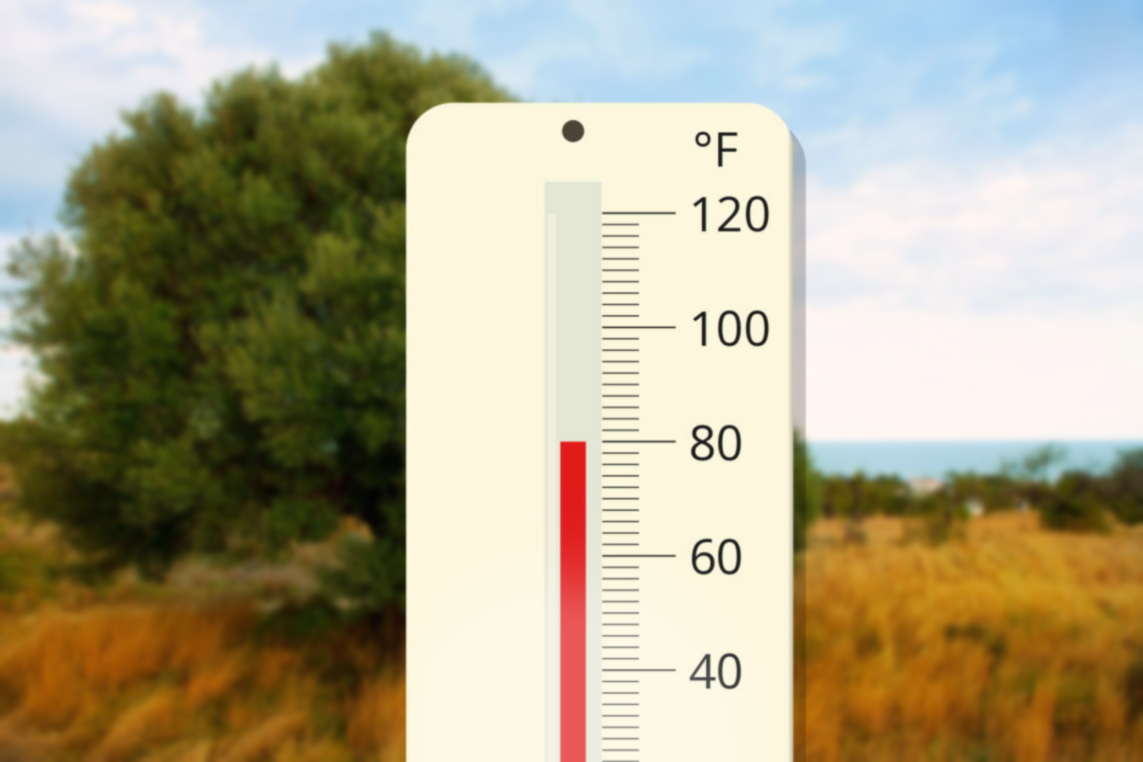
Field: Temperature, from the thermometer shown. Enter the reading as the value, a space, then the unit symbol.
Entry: 80 °F
